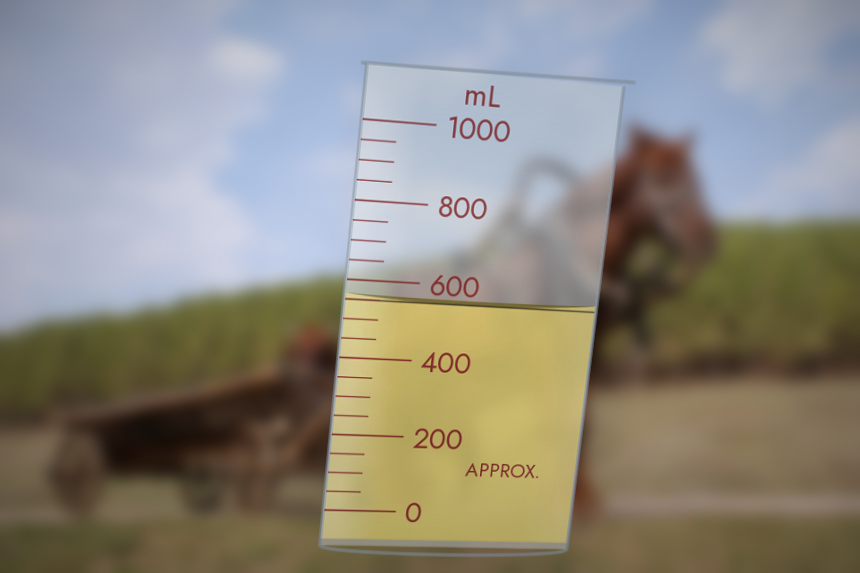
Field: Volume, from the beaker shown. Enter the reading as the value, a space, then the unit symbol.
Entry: 550 mL
